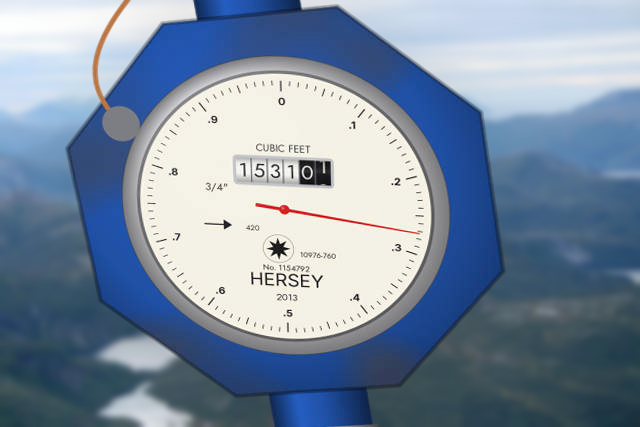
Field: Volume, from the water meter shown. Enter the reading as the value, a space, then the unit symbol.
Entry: 153101.27 ft³
